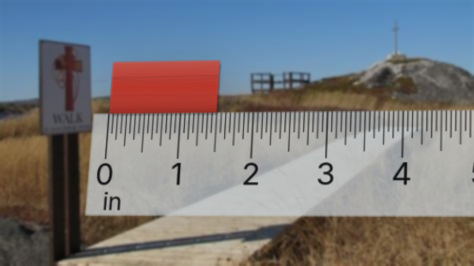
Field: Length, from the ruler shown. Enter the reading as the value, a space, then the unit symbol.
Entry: 1.5 in
